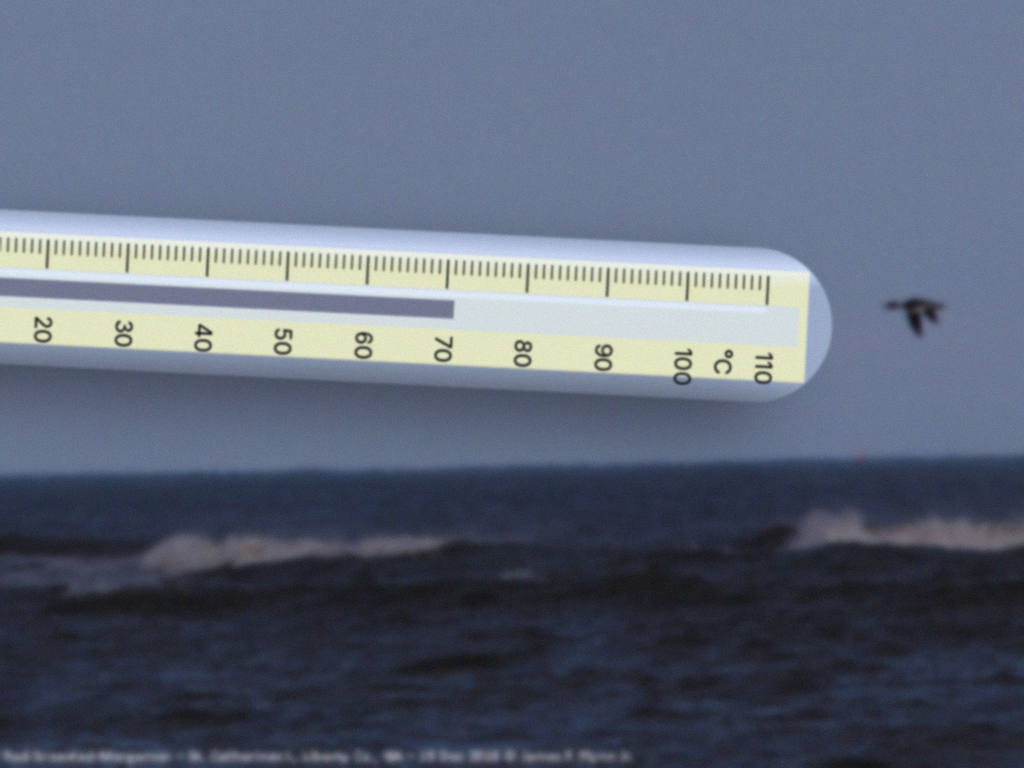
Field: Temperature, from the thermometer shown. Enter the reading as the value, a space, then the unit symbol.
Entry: 71 °C
